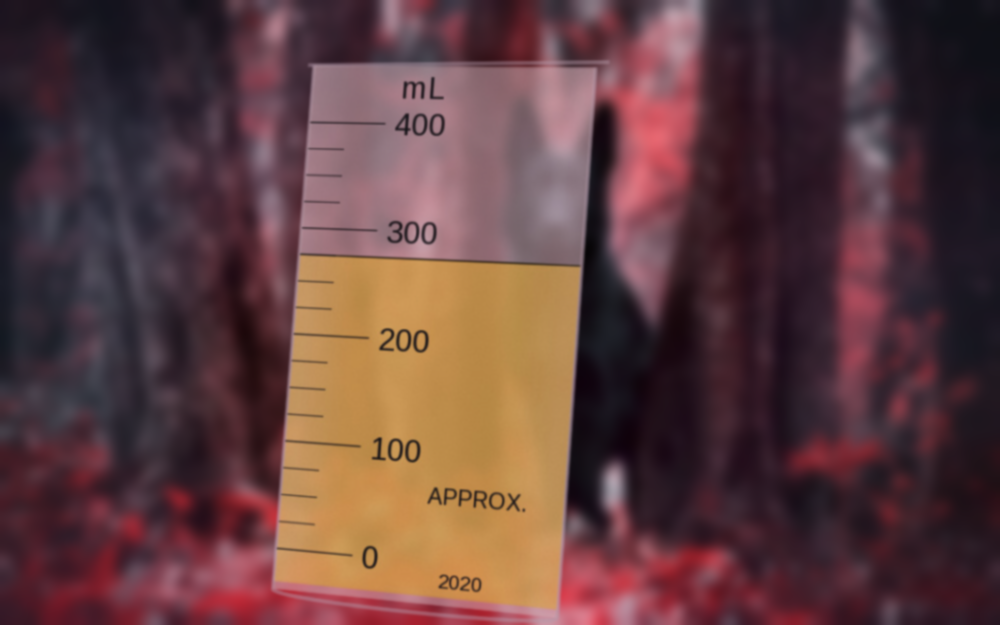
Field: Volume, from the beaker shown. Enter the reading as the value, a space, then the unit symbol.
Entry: 275 mL
